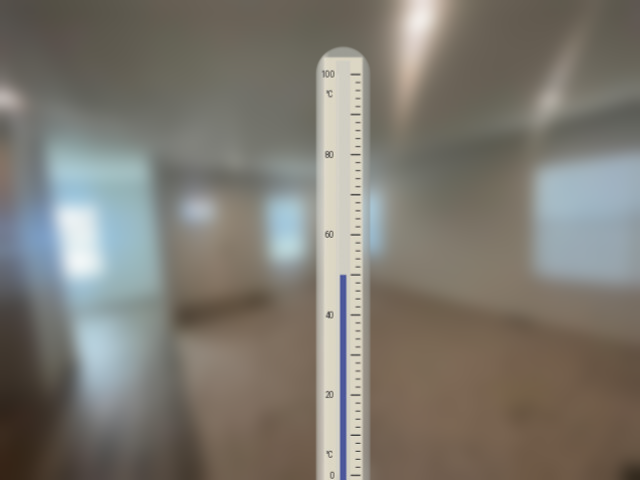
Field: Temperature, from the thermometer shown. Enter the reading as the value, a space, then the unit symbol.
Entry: 50 °C
